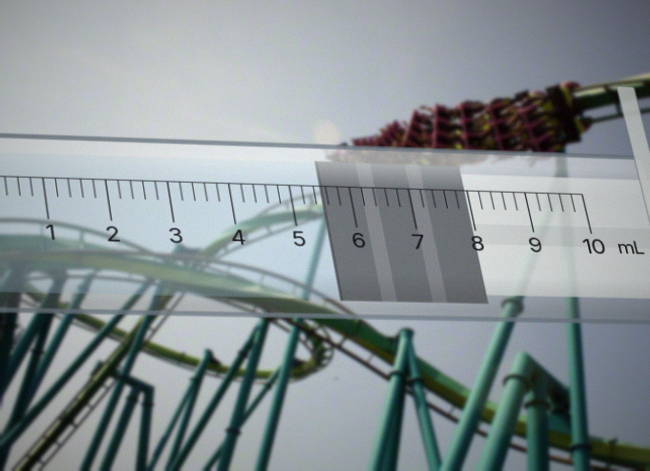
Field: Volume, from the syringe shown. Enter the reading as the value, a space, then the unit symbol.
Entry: 5.5 mL
